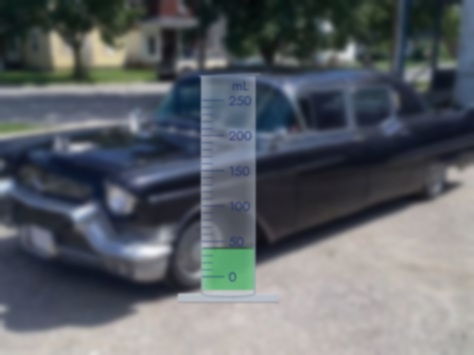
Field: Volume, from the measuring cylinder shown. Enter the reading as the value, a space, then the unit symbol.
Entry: 40 mL
